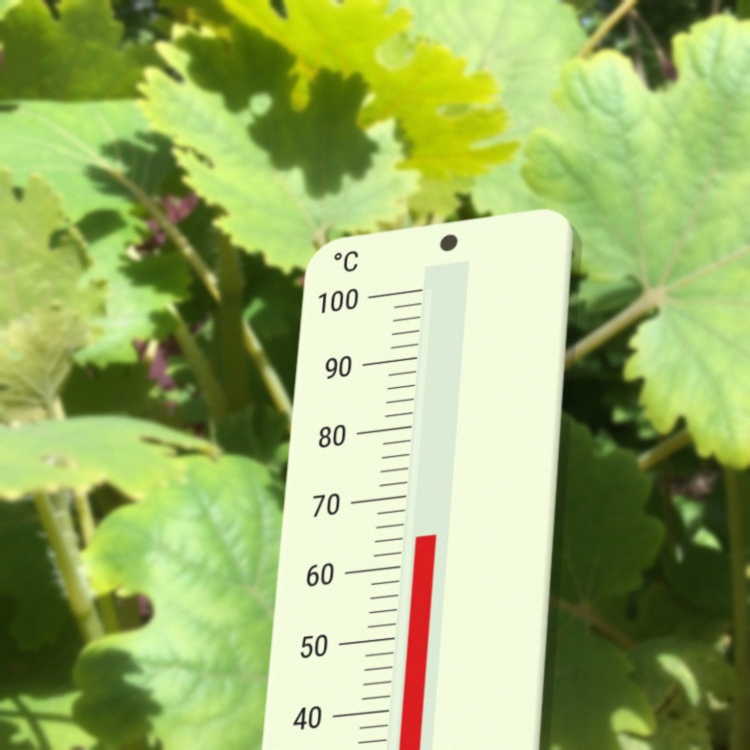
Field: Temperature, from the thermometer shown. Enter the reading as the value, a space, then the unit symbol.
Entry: 64 °C
